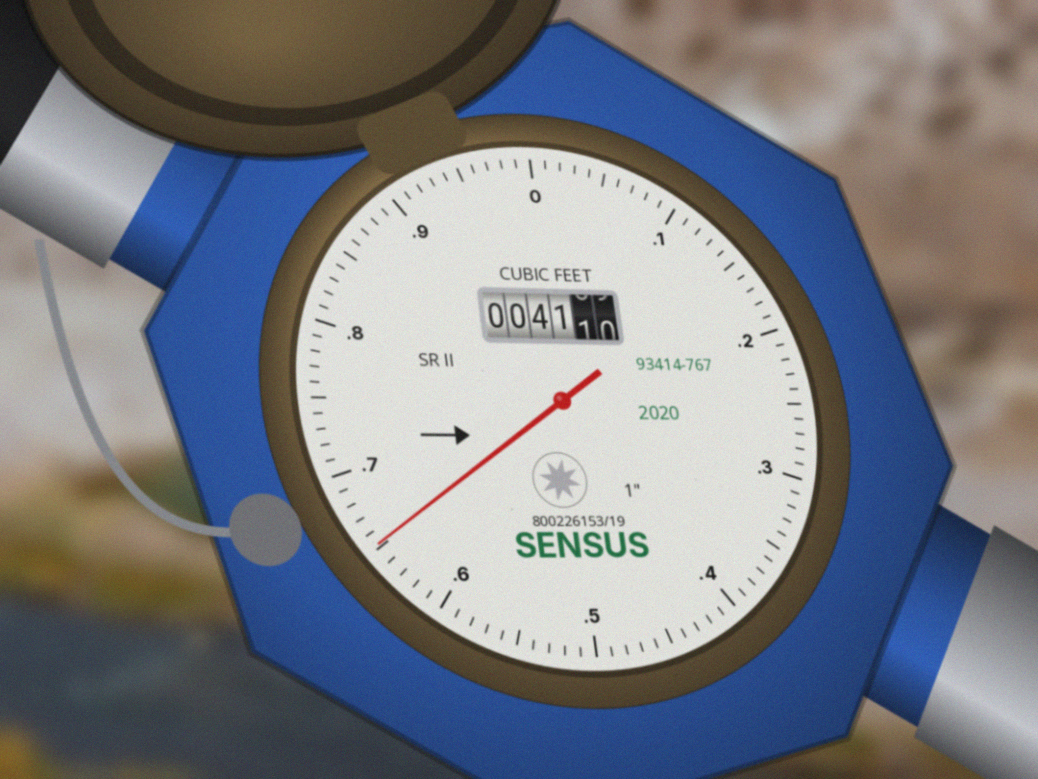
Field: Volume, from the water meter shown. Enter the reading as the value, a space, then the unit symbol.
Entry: 4109.65 ft³
